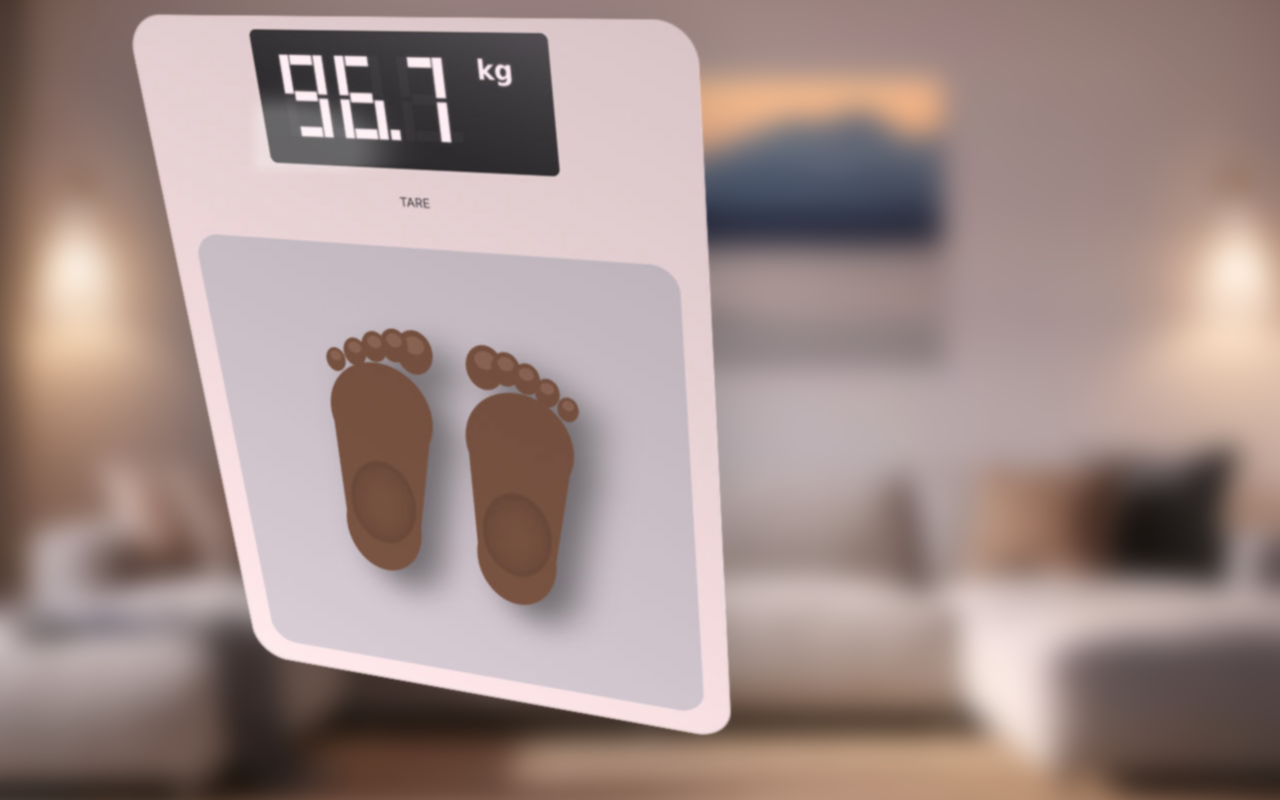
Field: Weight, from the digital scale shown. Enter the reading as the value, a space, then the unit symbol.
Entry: 96.7 kg
